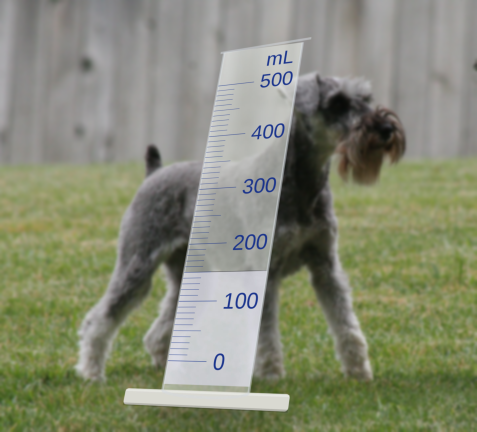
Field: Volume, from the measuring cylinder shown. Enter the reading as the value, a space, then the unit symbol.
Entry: 150 mL
